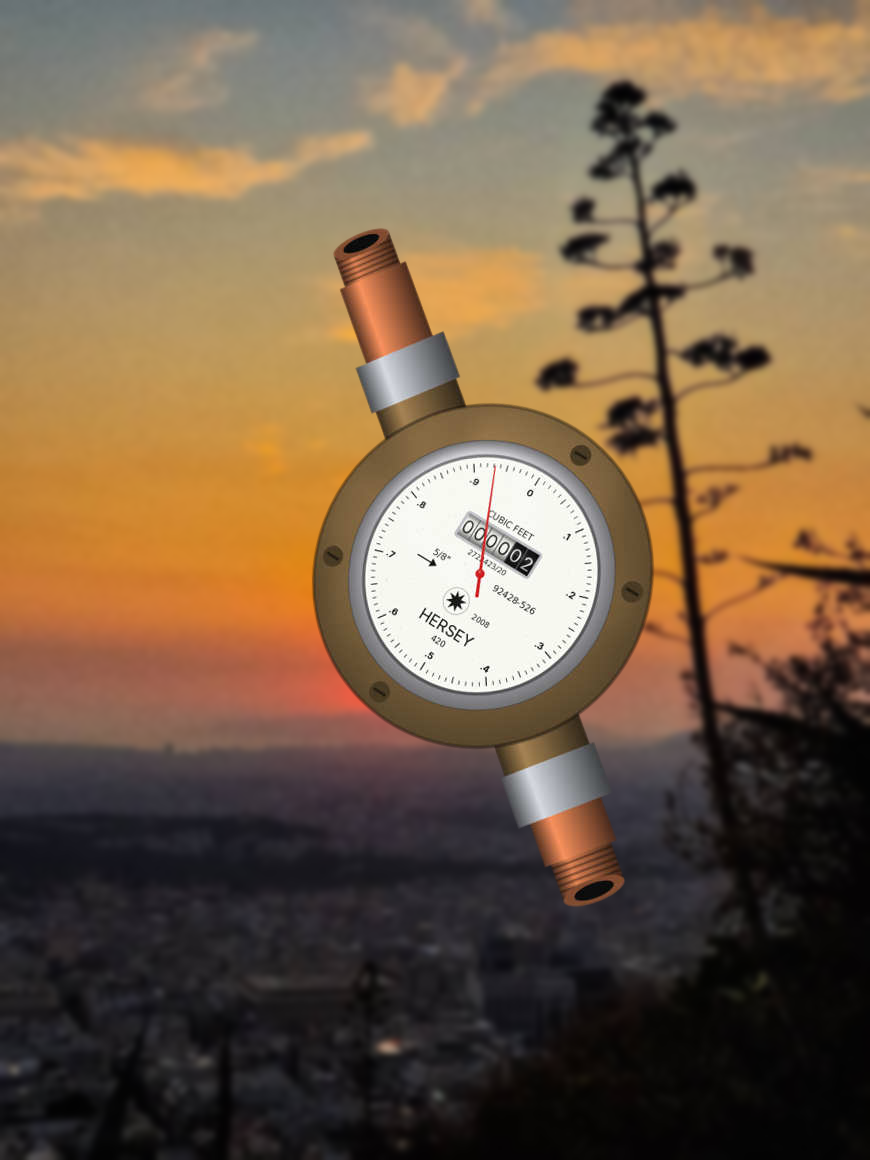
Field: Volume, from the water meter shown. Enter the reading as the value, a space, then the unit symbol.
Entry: 1.93 ft³
